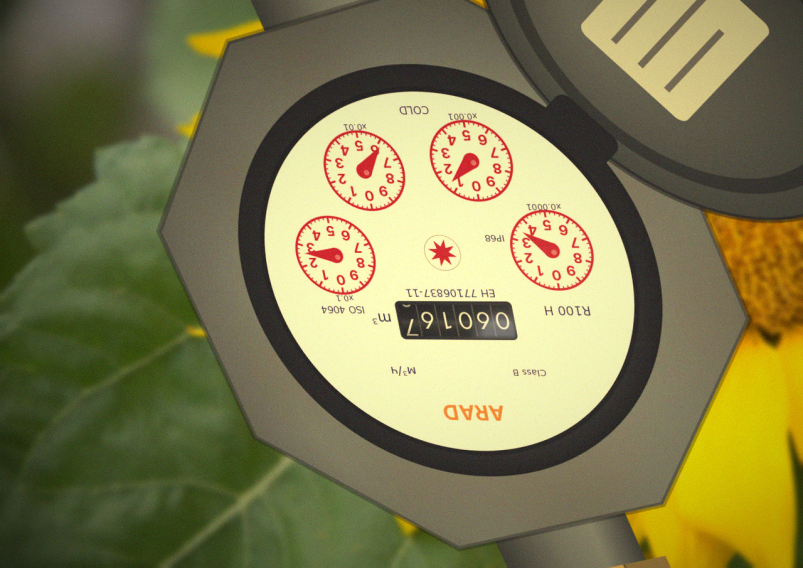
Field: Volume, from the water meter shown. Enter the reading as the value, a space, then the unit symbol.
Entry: 60167.2613 m³
